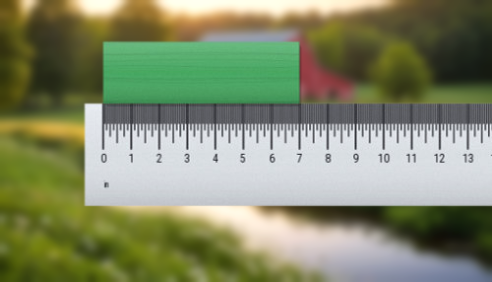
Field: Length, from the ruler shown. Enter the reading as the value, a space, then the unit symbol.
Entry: 7 in
